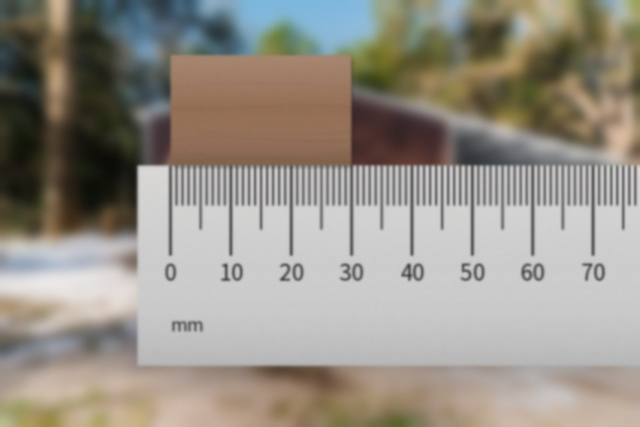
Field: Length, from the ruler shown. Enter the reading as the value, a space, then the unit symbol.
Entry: 30 mm
